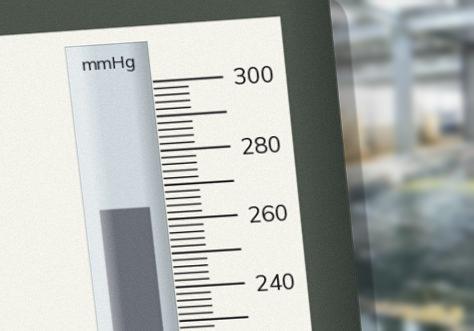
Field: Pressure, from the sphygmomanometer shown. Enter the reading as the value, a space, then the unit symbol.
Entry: 264 mmHg
